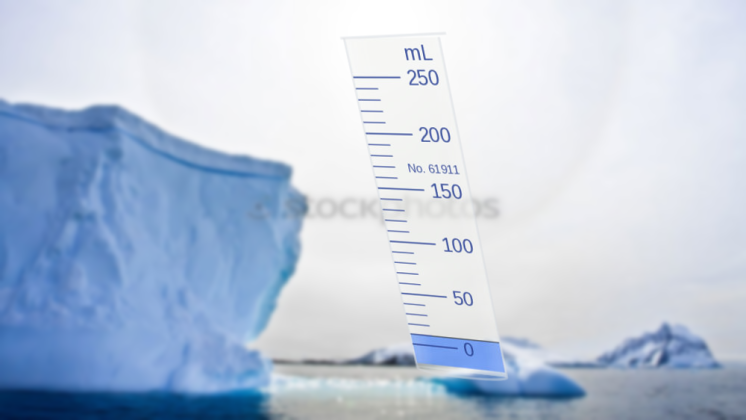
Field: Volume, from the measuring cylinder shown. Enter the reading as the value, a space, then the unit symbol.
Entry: 10 mL
